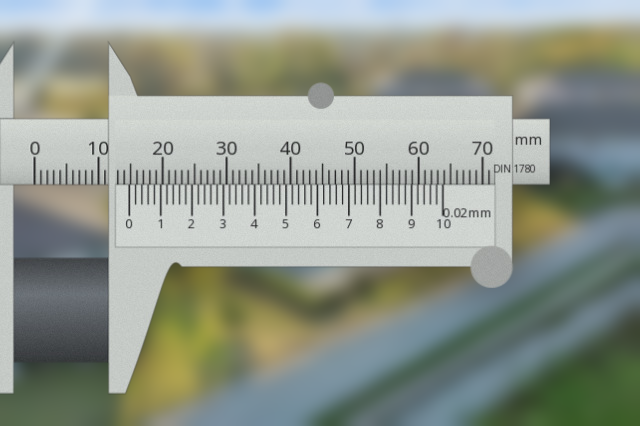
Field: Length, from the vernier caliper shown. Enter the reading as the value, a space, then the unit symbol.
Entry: 14.8 mm
